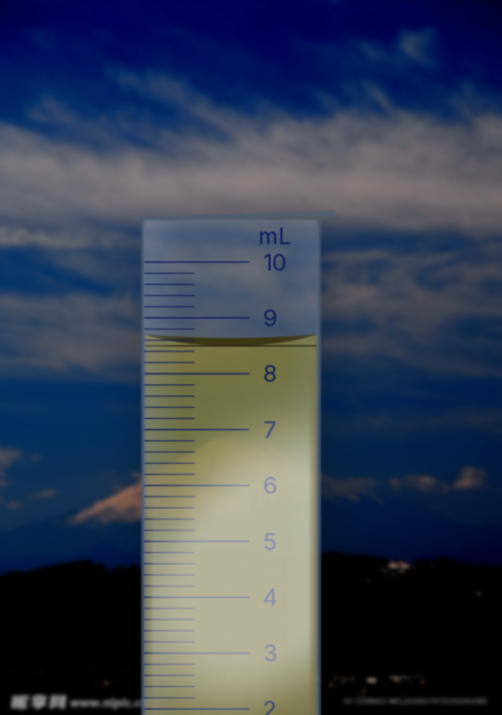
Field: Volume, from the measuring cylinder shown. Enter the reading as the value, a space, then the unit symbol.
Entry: 8.5 mL
